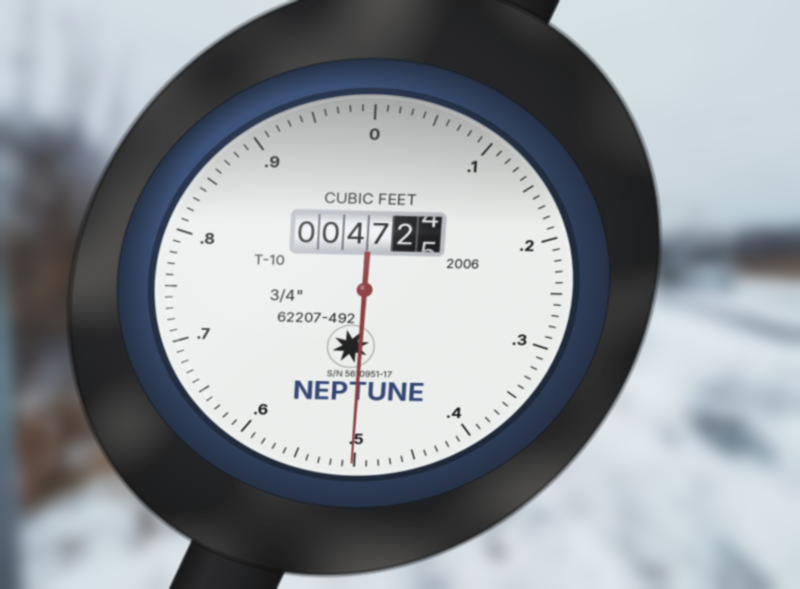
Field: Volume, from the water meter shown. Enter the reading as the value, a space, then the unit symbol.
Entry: 4724.50 ft³
